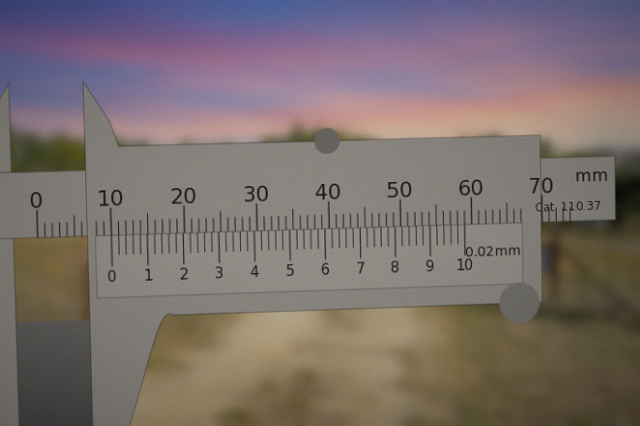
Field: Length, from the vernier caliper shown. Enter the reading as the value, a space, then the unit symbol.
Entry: 10.0 mm
